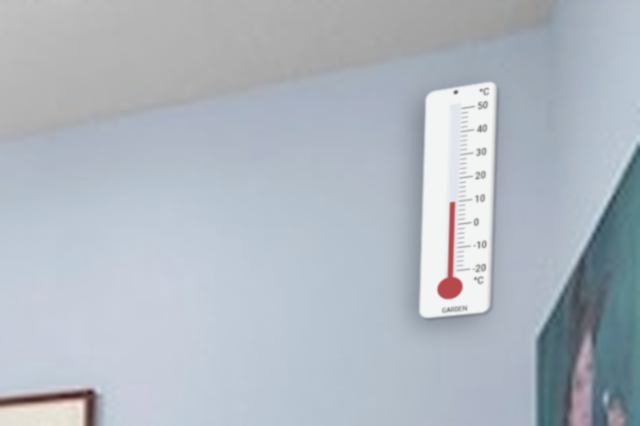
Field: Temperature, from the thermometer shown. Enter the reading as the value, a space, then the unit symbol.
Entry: 10 °C
